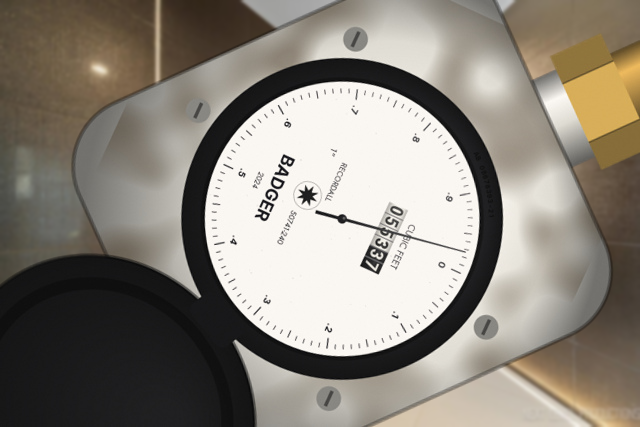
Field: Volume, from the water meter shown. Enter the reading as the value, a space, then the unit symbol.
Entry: 55336.97 ft³
